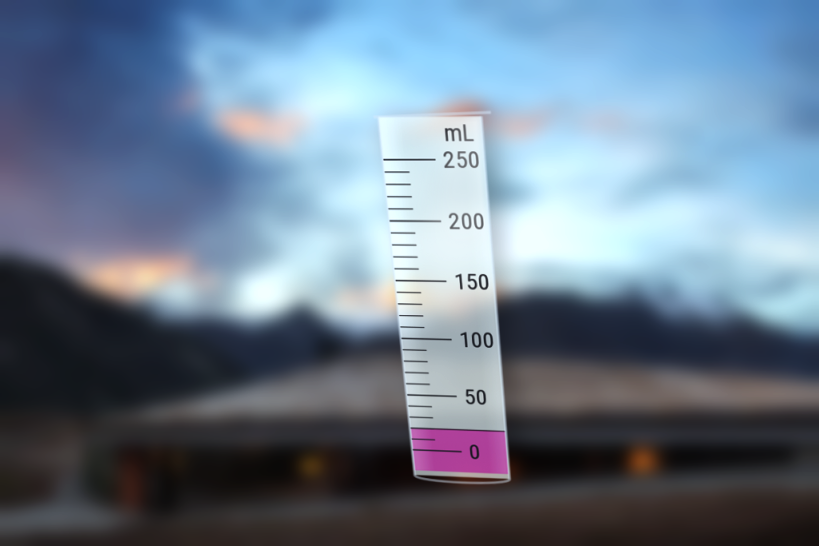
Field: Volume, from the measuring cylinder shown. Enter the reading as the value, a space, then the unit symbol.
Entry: 20 mL
